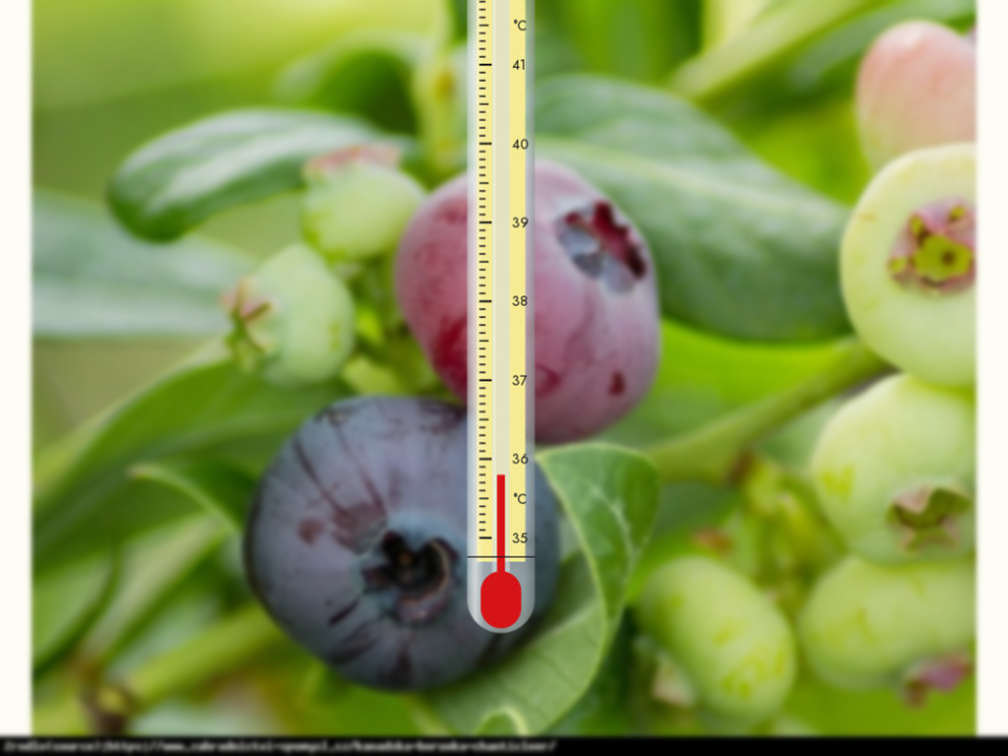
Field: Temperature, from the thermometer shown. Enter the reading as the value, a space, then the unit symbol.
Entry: 35.8 °C
